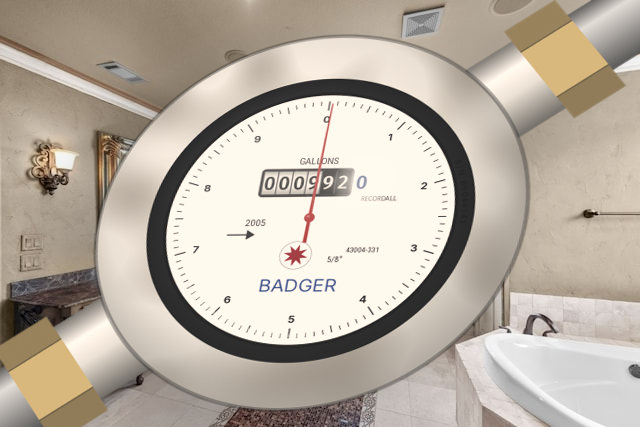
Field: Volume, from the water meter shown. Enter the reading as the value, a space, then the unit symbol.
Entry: 9920.0 gal
